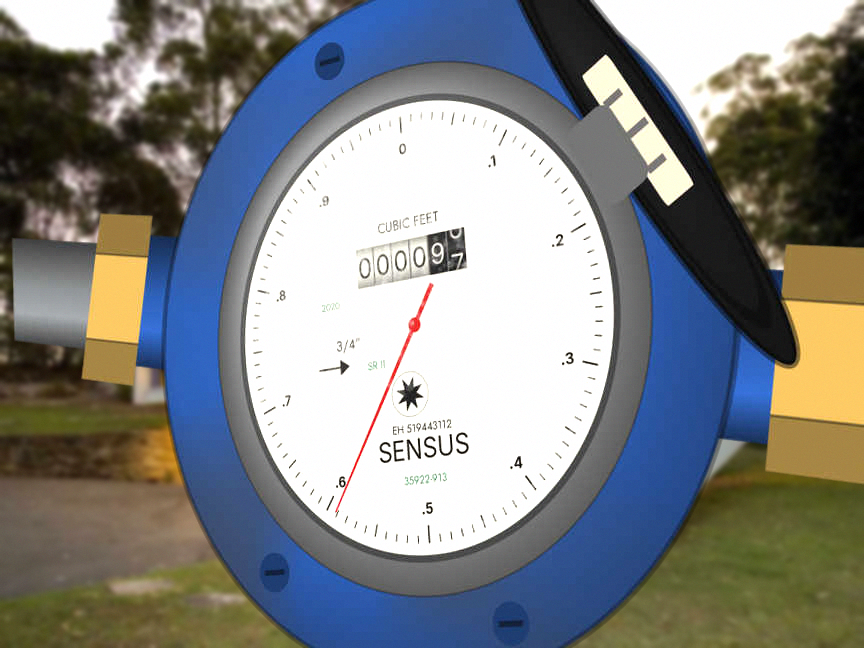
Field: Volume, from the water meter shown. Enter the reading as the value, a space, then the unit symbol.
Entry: 96.59 ft³
